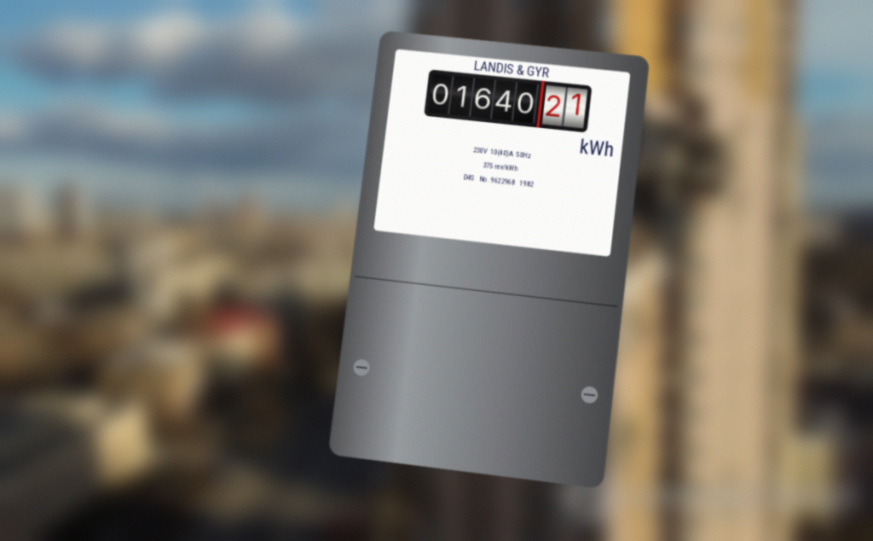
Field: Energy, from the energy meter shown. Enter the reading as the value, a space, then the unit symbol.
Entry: 1640.21 kWh
